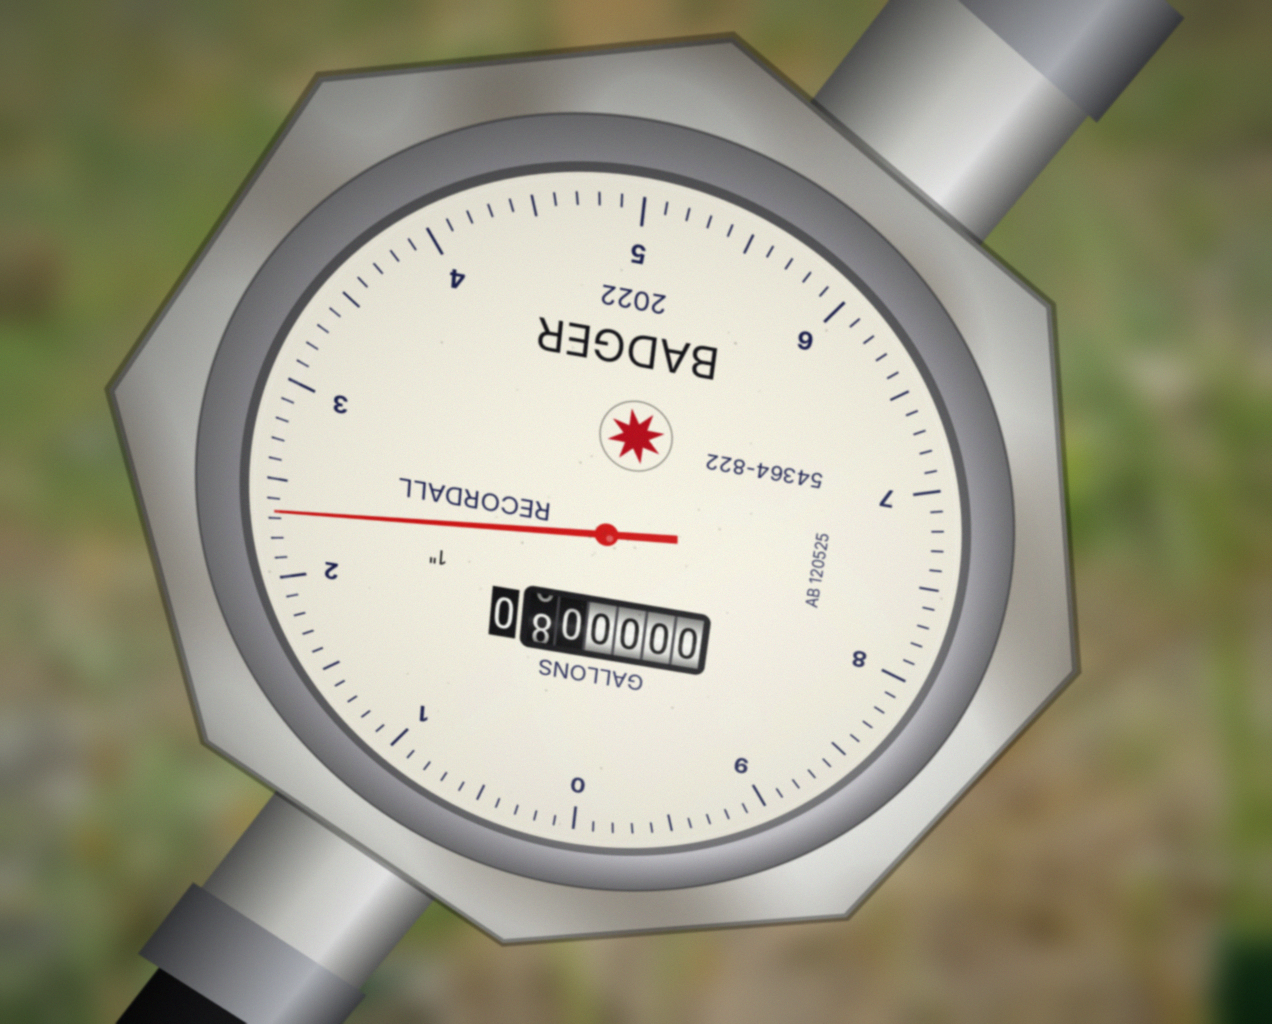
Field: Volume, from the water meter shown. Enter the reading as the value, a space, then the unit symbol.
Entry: 82.3 gal
